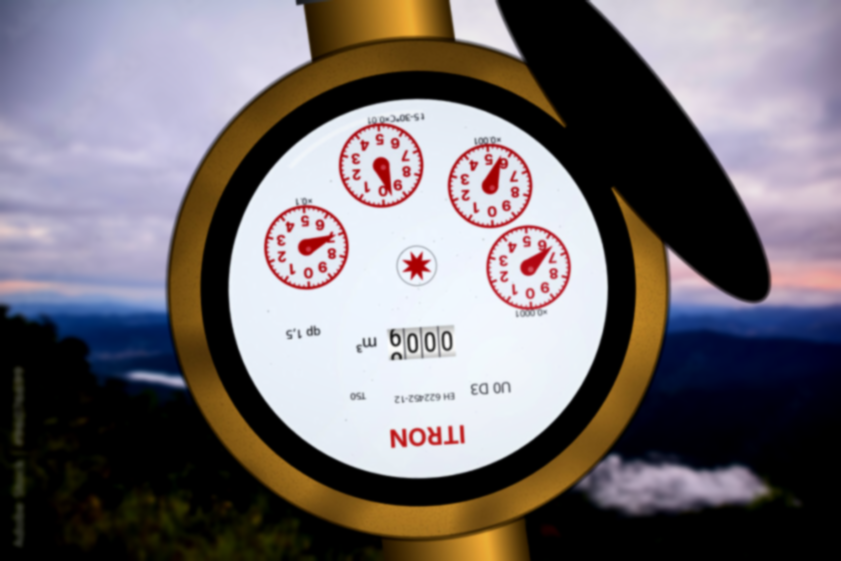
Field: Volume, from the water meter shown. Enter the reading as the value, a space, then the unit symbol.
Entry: 8.6956 m³
